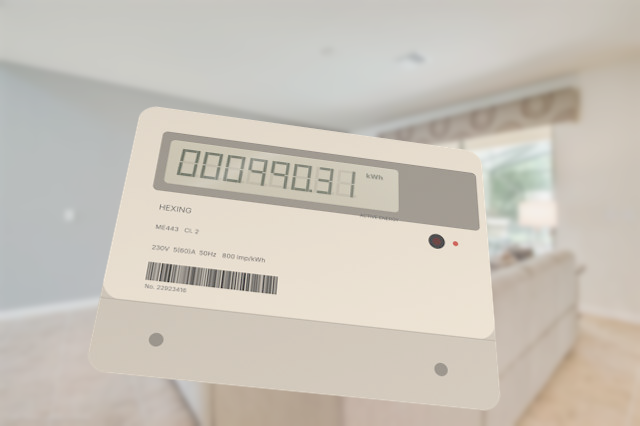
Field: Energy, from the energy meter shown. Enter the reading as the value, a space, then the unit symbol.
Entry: 990.31 kWh
